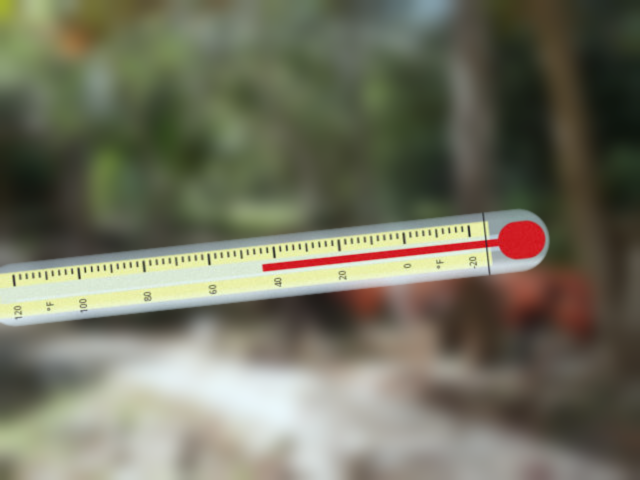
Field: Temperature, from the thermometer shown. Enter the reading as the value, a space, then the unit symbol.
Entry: 44 °F
